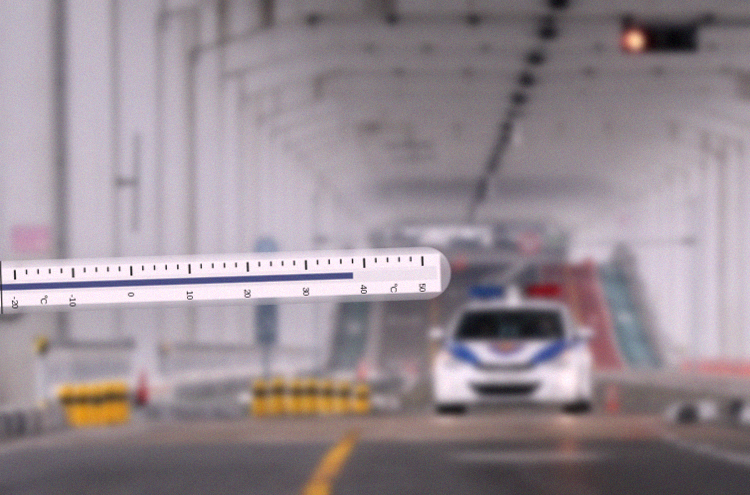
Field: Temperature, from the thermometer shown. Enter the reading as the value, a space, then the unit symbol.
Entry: 38 °C
